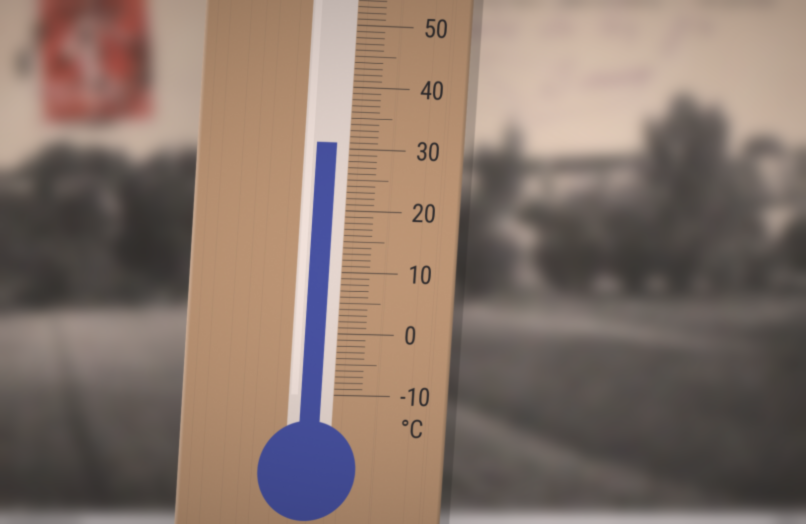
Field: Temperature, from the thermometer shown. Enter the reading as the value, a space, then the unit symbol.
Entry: 31 °C
